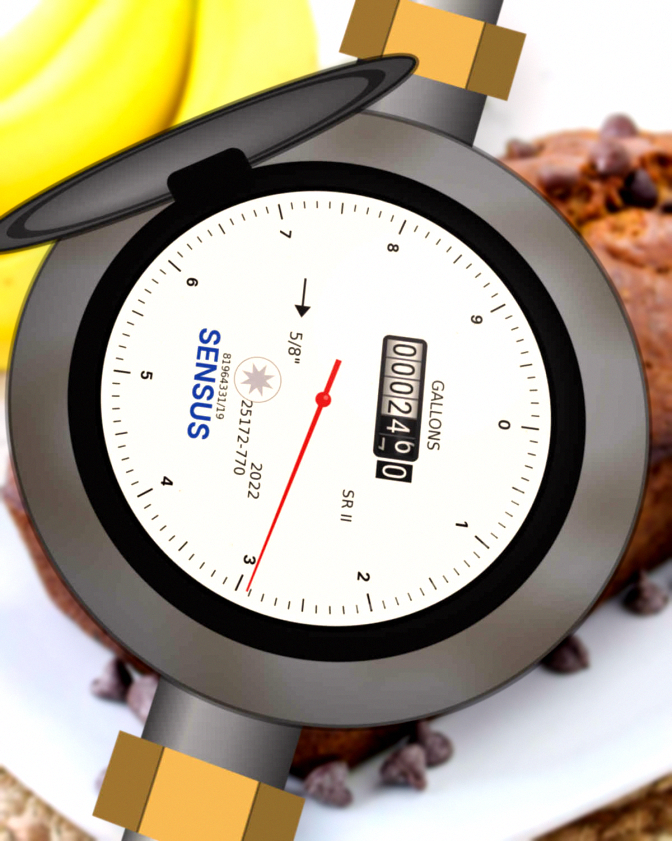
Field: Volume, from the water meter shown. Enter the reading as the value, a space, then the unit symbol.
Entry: 2462.9 gal
